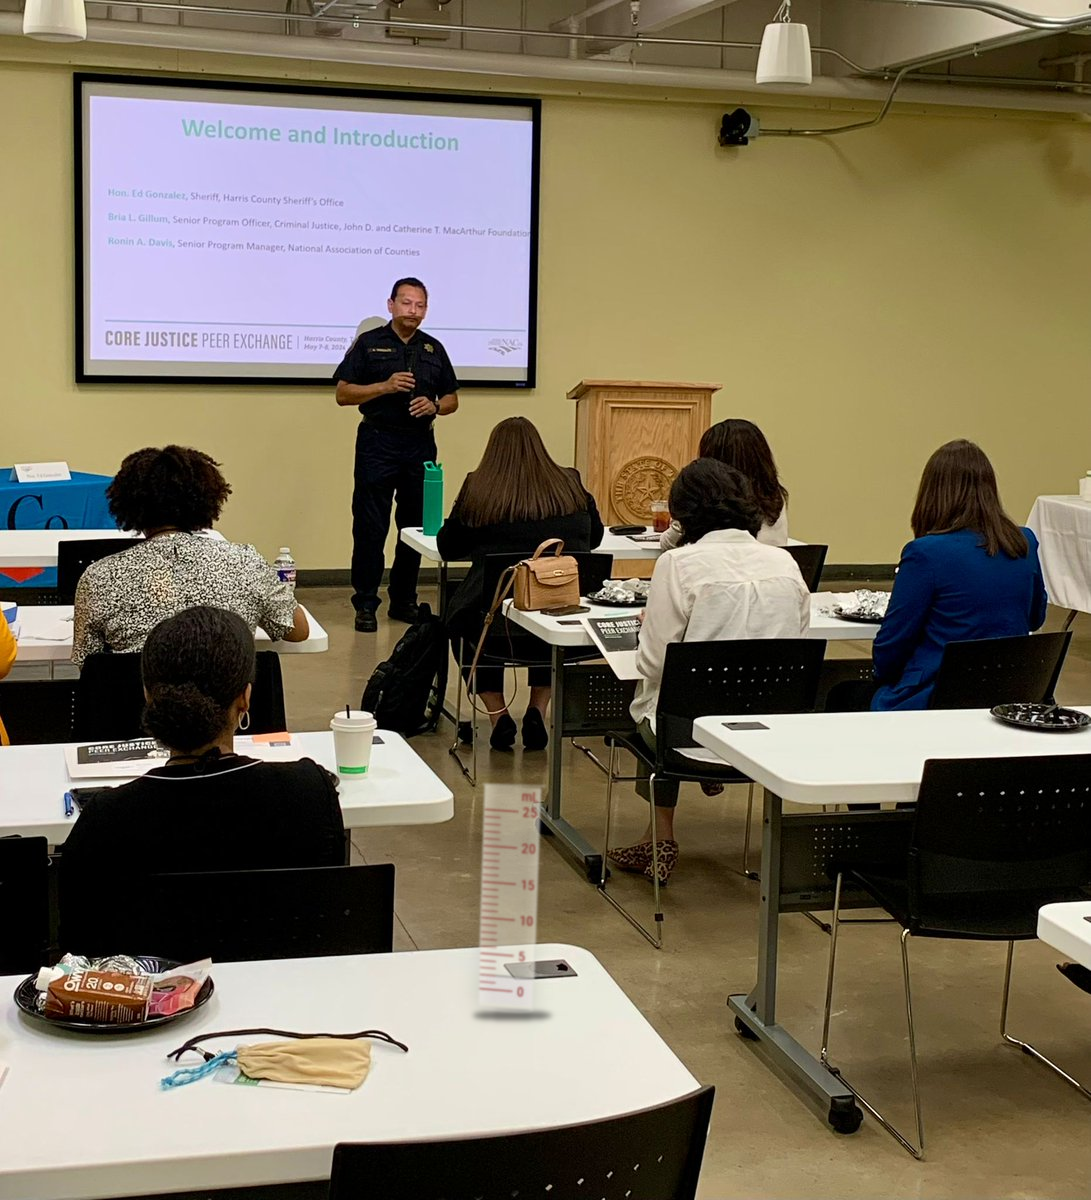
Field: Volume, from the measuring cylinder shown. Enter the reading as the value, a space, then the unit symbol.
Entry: 2 mL
